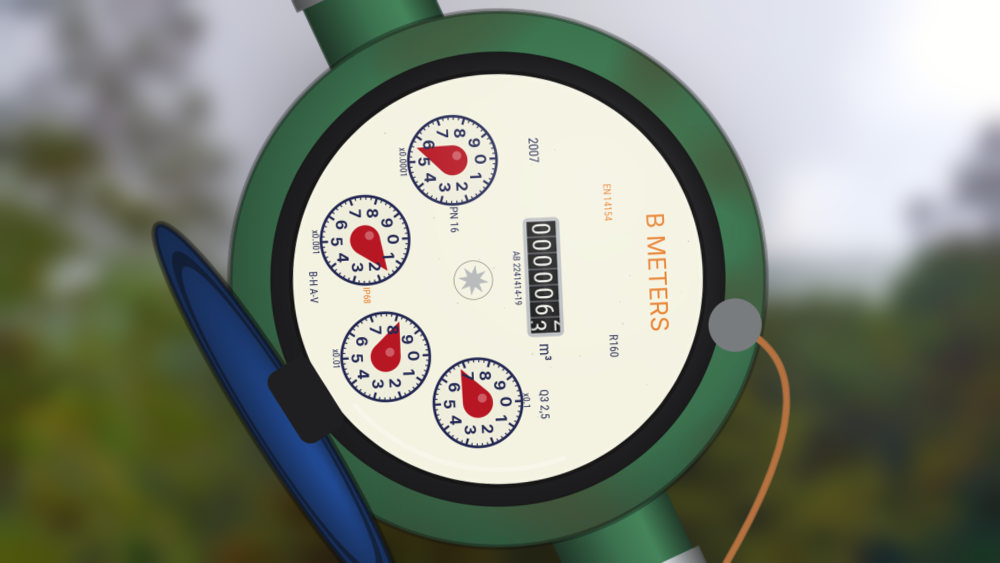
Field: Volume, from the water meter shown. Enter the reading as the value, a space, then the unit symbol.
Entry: 62.6815 m³
